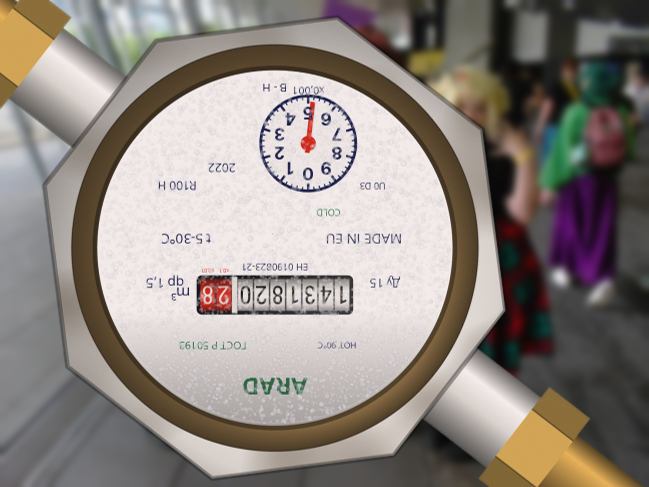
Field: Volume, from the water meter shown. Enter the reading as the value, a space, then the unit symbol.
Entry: 1431820.285 m³
